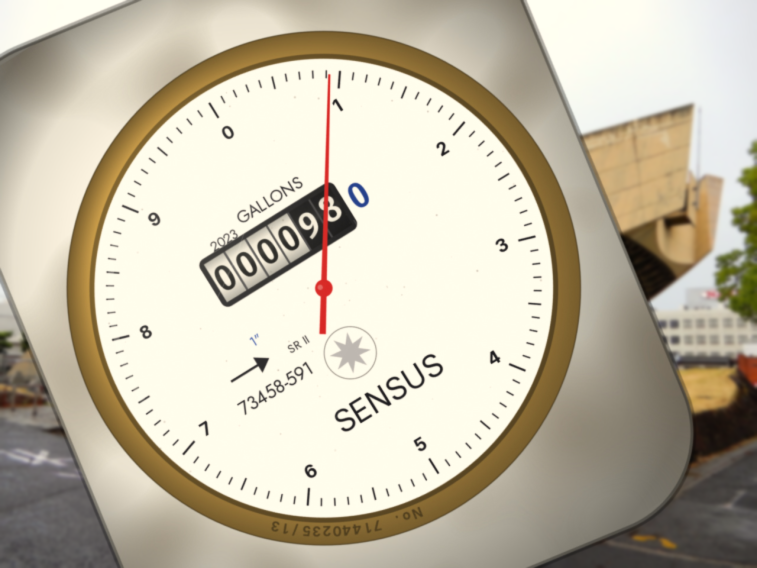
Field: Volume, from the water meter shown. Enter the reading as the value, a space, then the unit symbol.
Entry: 980.9 gal
